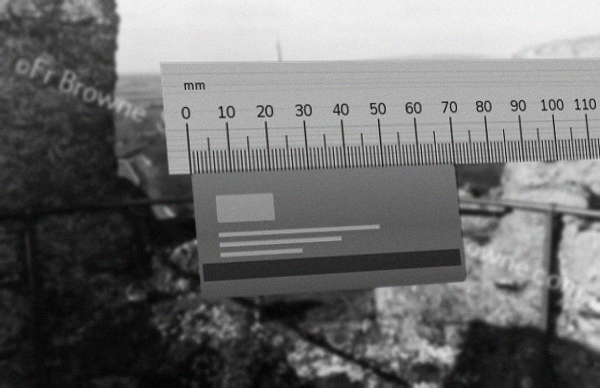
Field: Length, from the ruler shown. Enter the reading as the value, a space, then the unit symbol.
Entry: 70 mm
